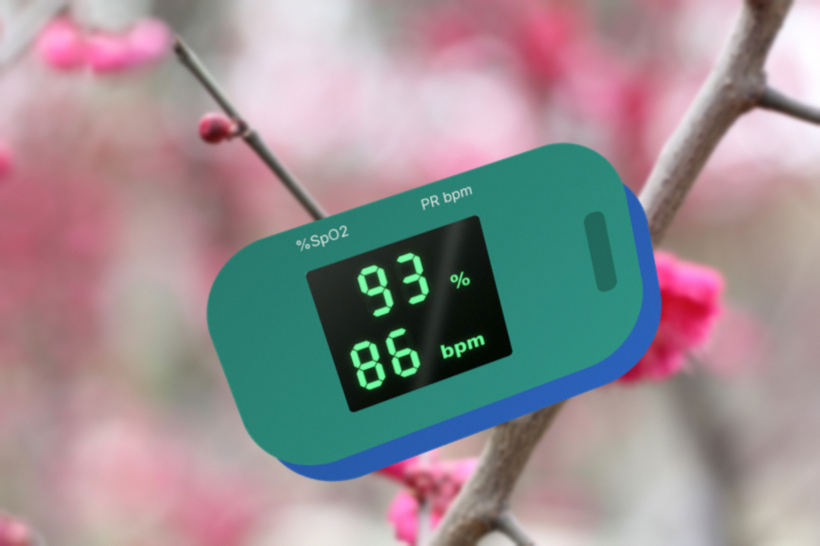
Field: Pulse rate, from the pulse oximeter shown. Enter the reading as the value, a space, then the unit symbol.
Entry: 86 bpm
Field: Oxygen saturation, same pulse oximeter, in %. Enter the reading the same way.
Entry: 93 %
